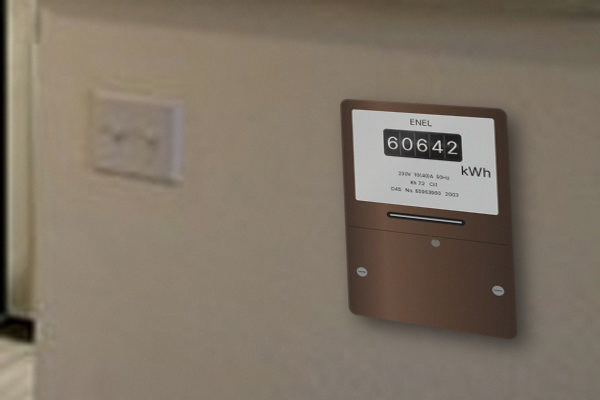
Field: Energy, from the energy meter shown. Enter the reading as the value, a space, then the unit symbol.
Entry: 60642 kWh
